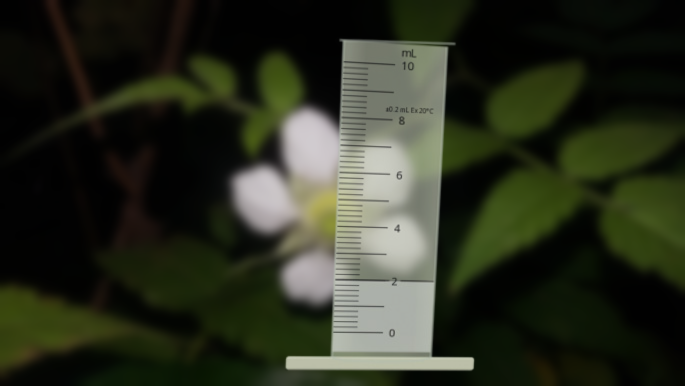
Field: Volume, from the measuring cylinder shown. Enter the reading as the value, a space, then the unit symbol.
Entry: 2 mL
